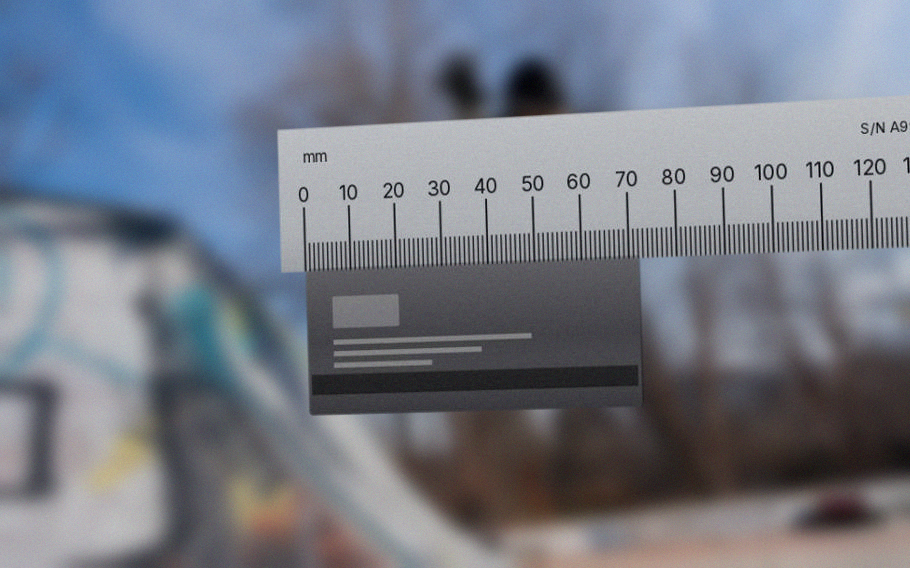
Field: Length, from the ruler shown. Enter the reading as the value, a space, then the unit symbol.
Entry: 72 mm
